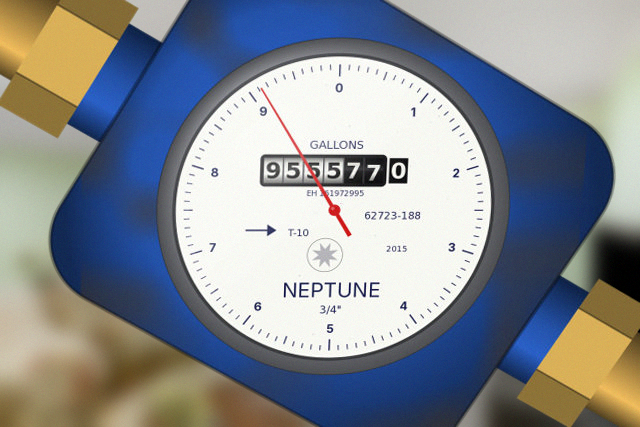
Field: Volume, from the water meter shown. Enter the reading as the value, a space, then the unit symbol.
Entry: 9555769.1 gal
